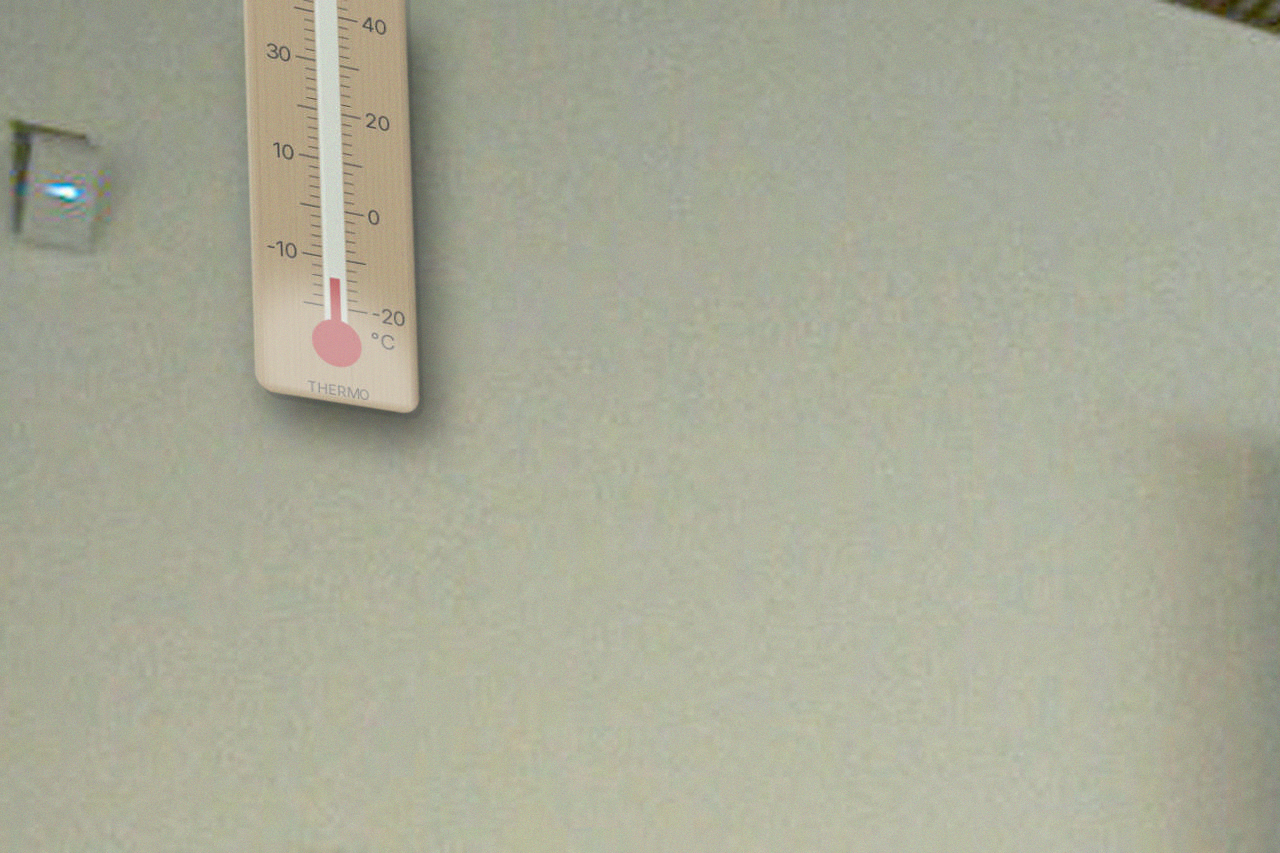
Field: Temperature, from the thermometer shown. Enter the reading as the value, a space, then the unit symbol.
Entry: -14 °C
